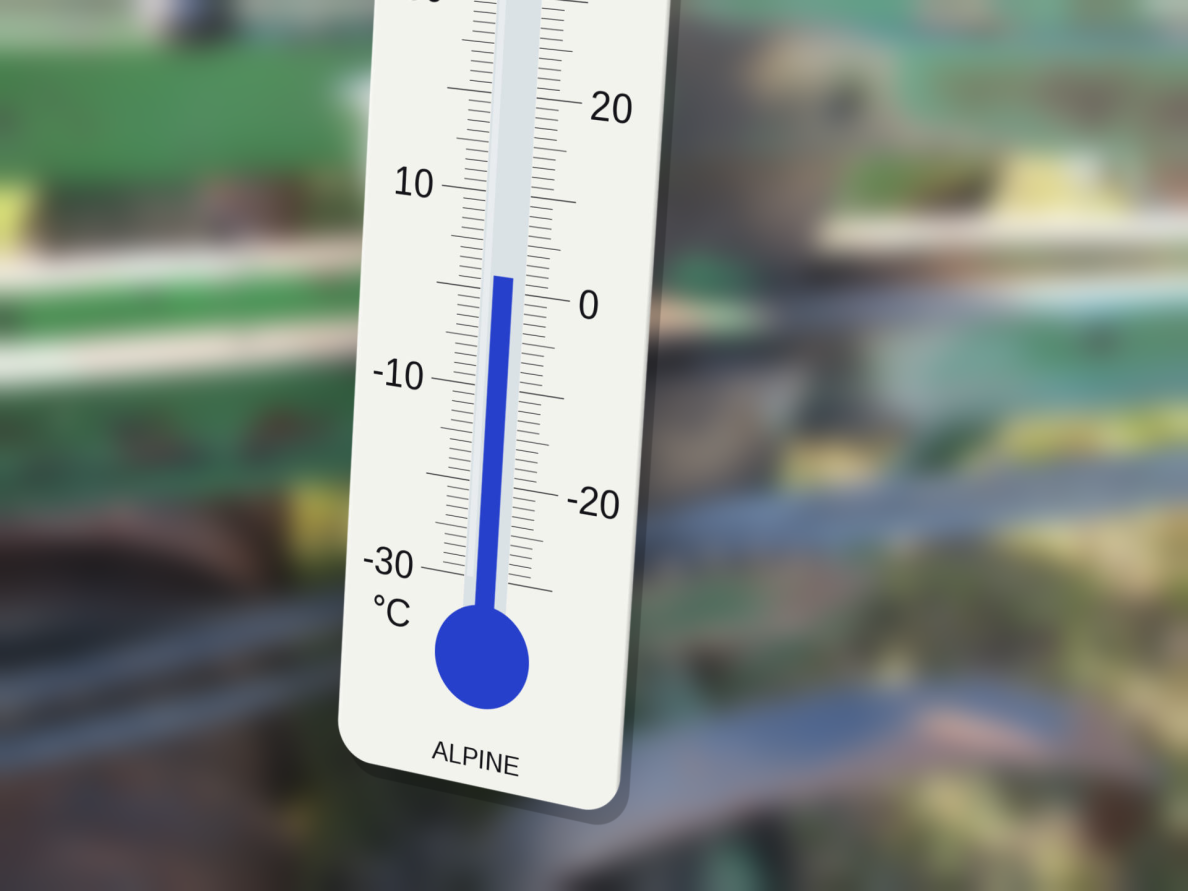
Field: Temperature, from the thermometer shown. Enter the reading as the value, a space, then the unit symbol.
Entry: 1.5 °C
